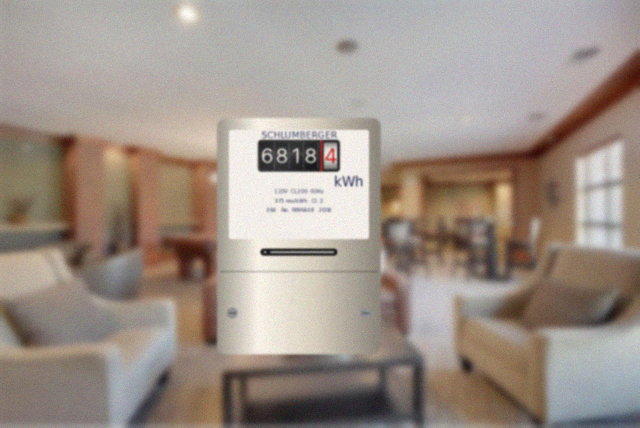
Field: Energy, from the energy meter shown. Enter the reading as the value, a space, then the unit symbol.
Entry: 6818.4 kWh
